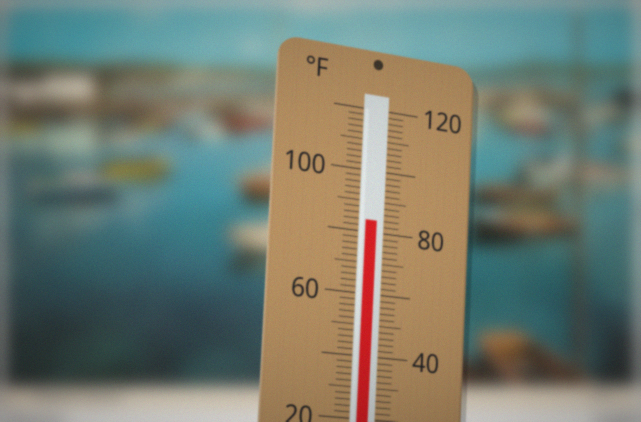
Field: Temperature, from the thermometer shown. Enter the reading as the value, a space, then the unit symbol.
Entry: 84 °F
